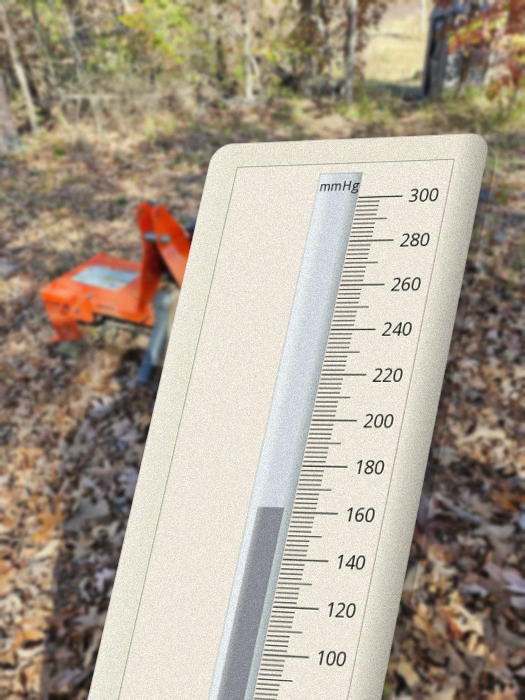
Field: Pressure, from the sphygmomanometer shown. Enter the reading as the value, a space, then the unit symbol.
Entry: 162 mmHg
